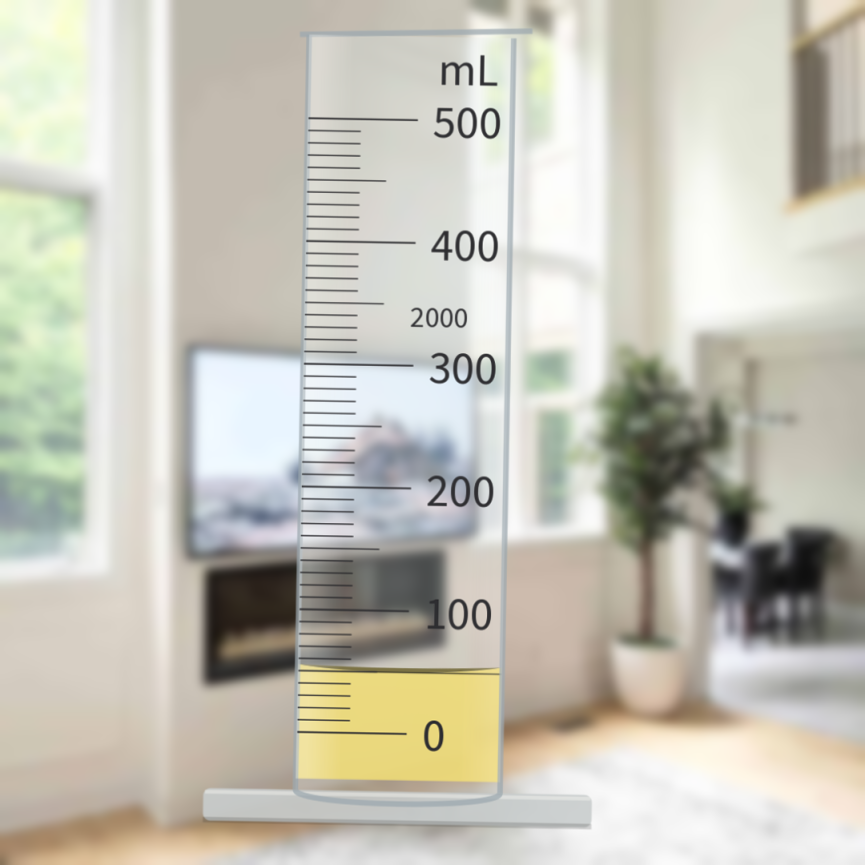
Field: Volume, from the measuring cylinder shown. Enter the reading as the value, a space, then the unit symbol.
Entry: 50 mL
